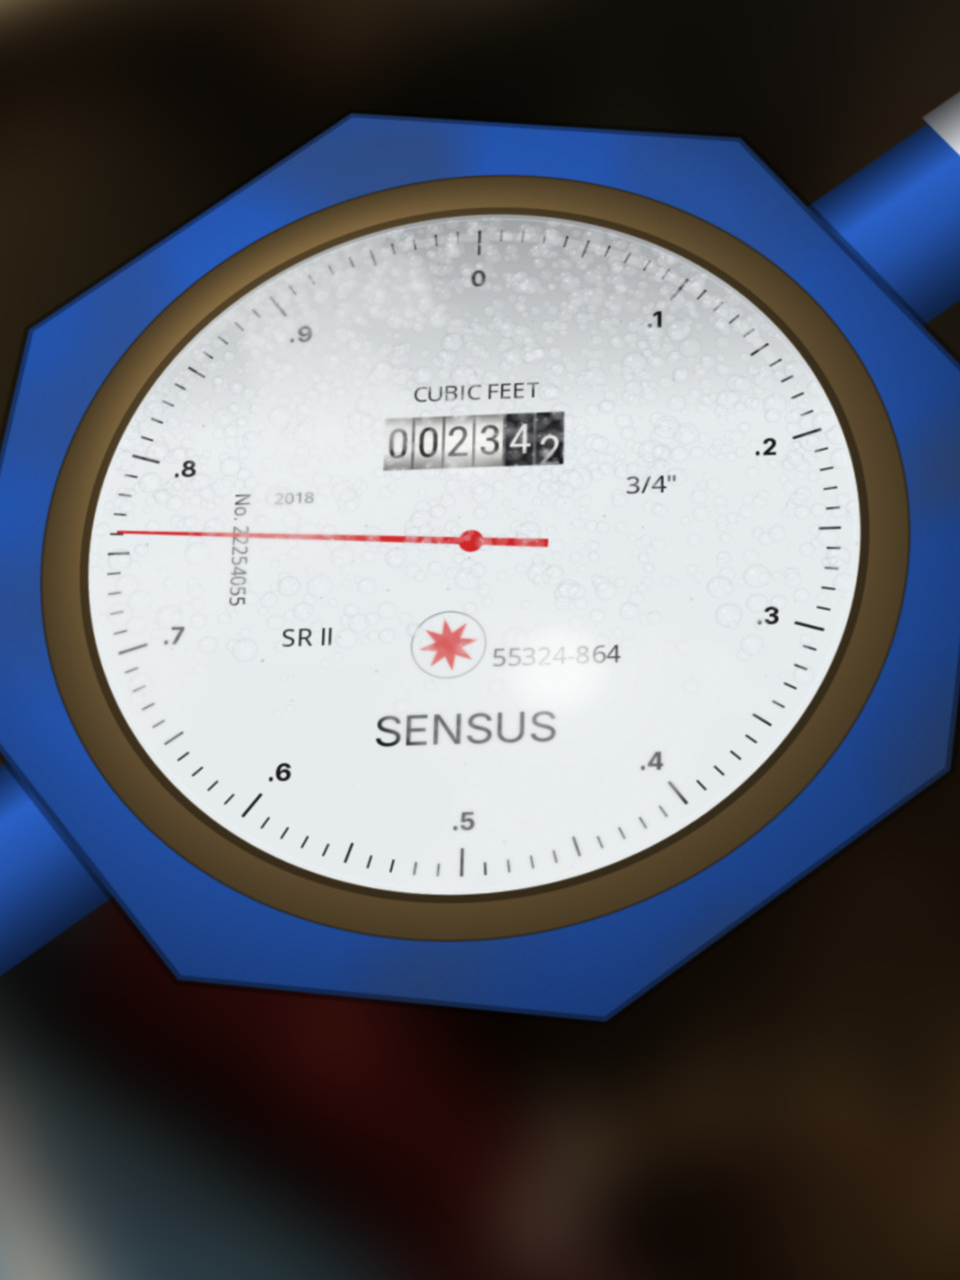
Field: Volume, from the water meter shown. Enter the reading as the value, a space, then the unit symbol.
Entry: 2341.76 ft³
